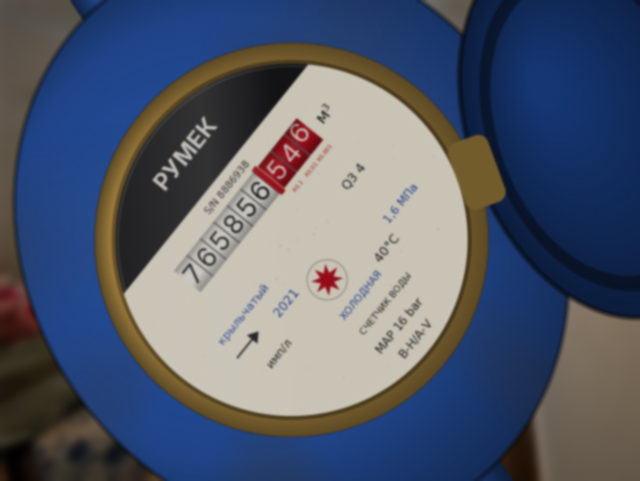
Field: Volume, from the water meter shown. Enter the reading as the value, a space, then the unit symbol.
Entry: 765856.546 m³
